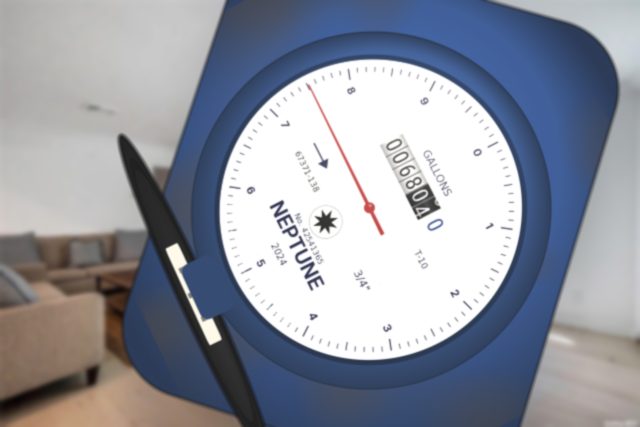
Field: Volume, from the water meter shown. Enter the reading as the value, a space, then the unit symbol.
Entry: 68037.5 gal
